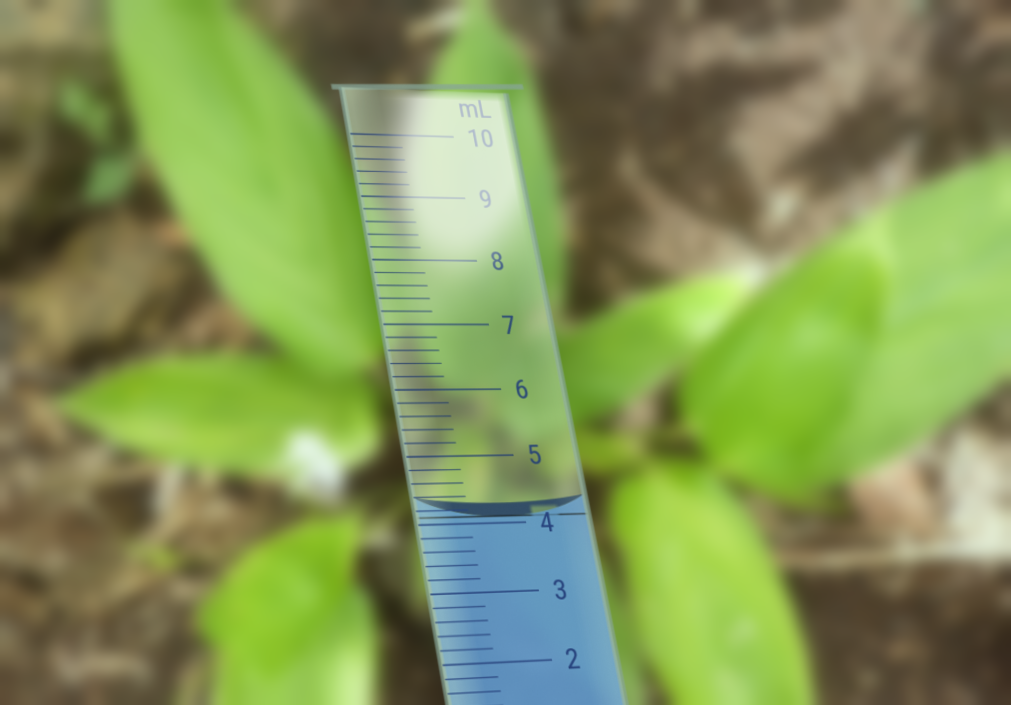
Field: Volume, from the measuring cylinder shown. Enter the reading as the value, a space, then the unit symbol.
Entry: 4.1 mL
